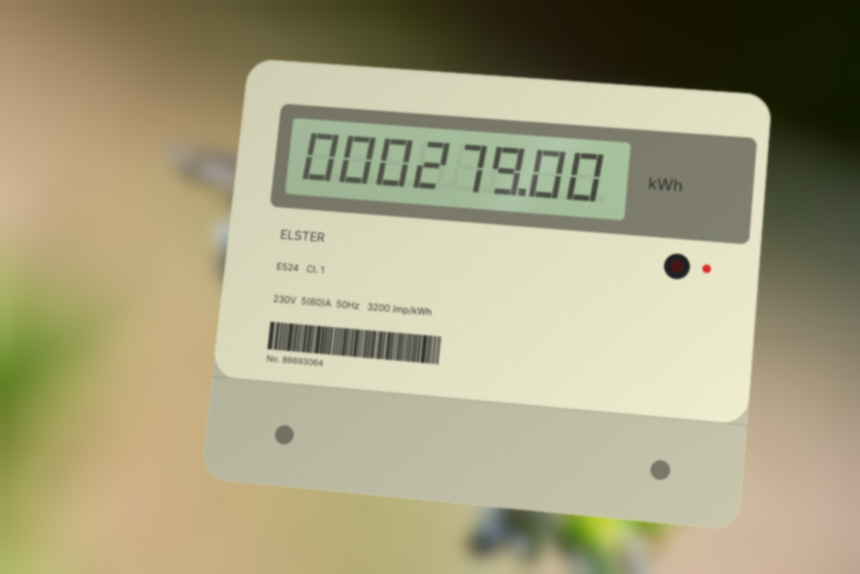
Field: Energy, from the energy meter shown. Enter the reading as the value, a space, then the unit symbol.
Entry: 279.00 kWh
